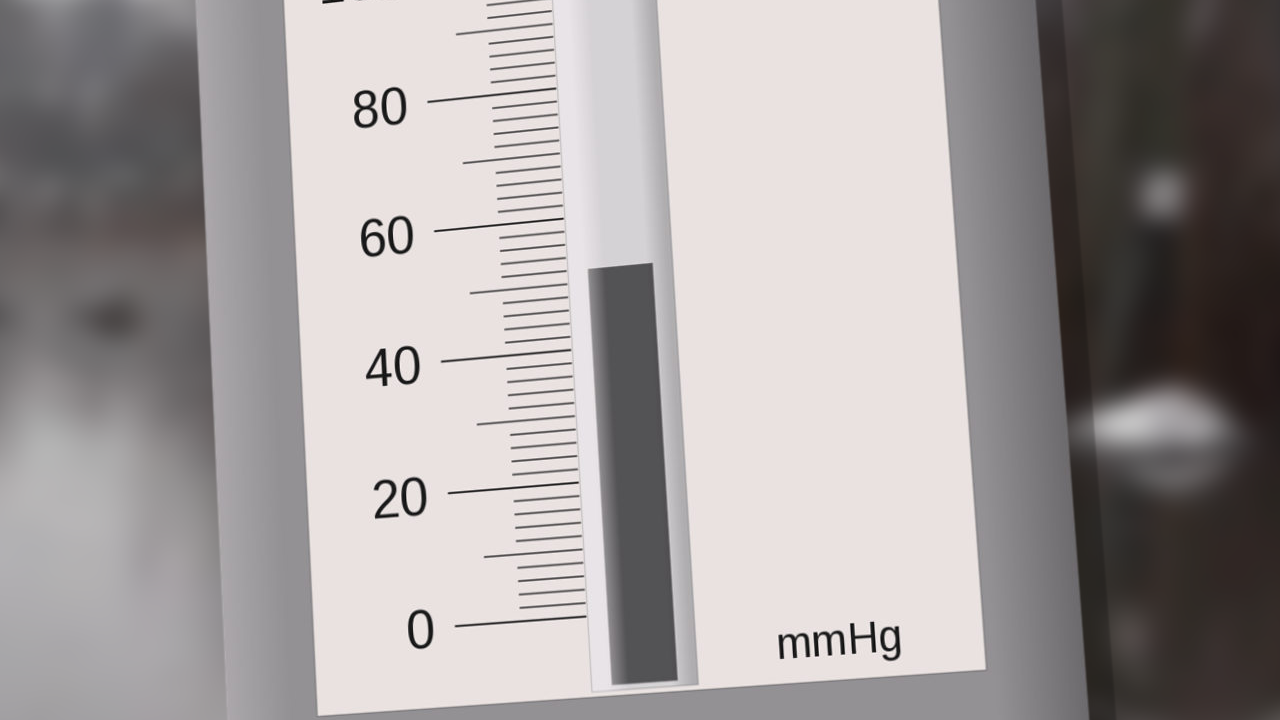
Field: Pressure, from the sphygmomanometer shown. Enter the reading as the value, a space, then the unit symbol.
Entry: 52 mmHg
